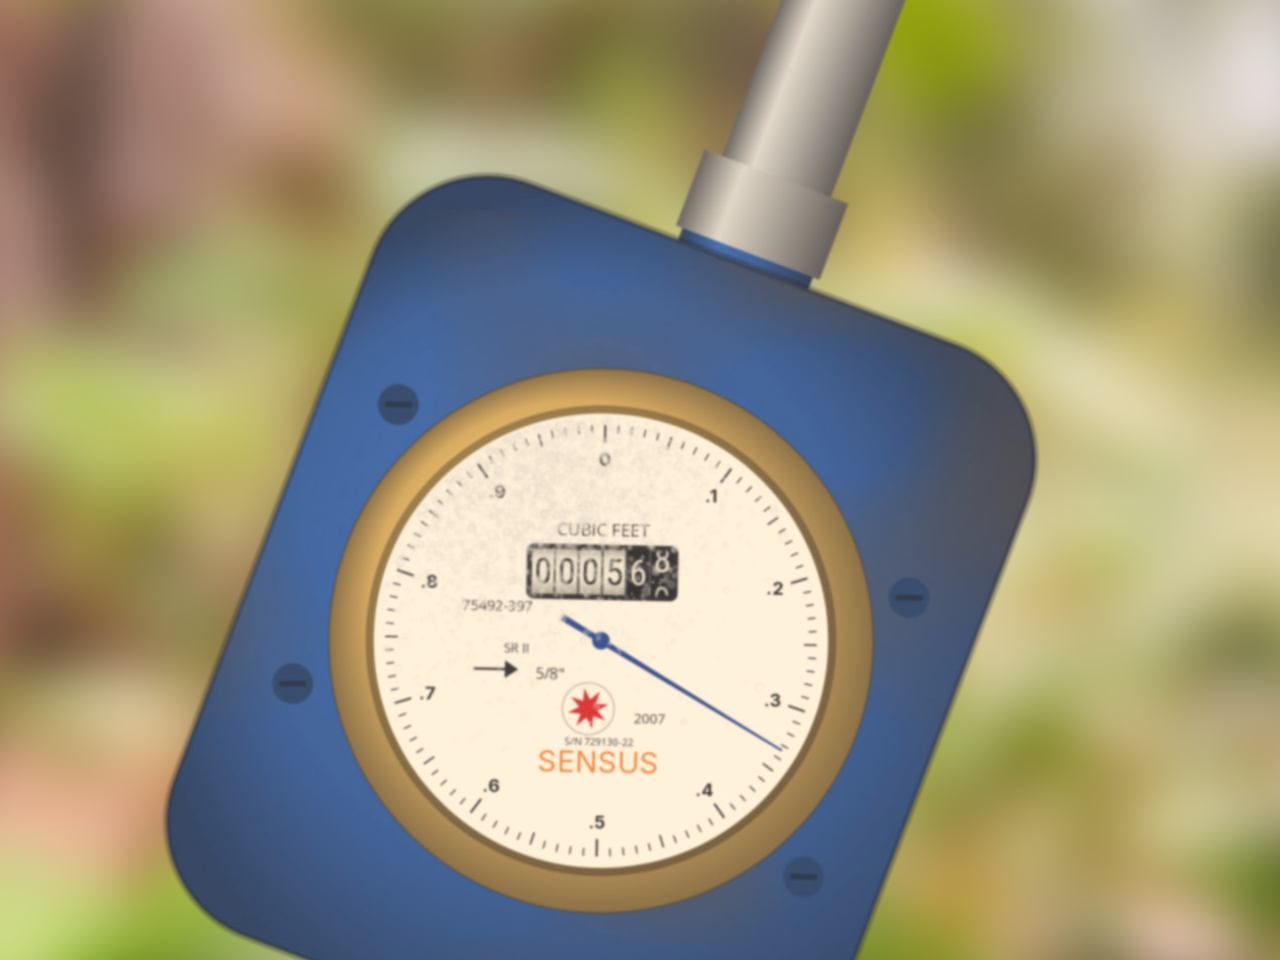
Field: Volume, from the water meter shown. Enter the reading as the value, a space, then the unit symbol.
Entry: 568.33 ft³
